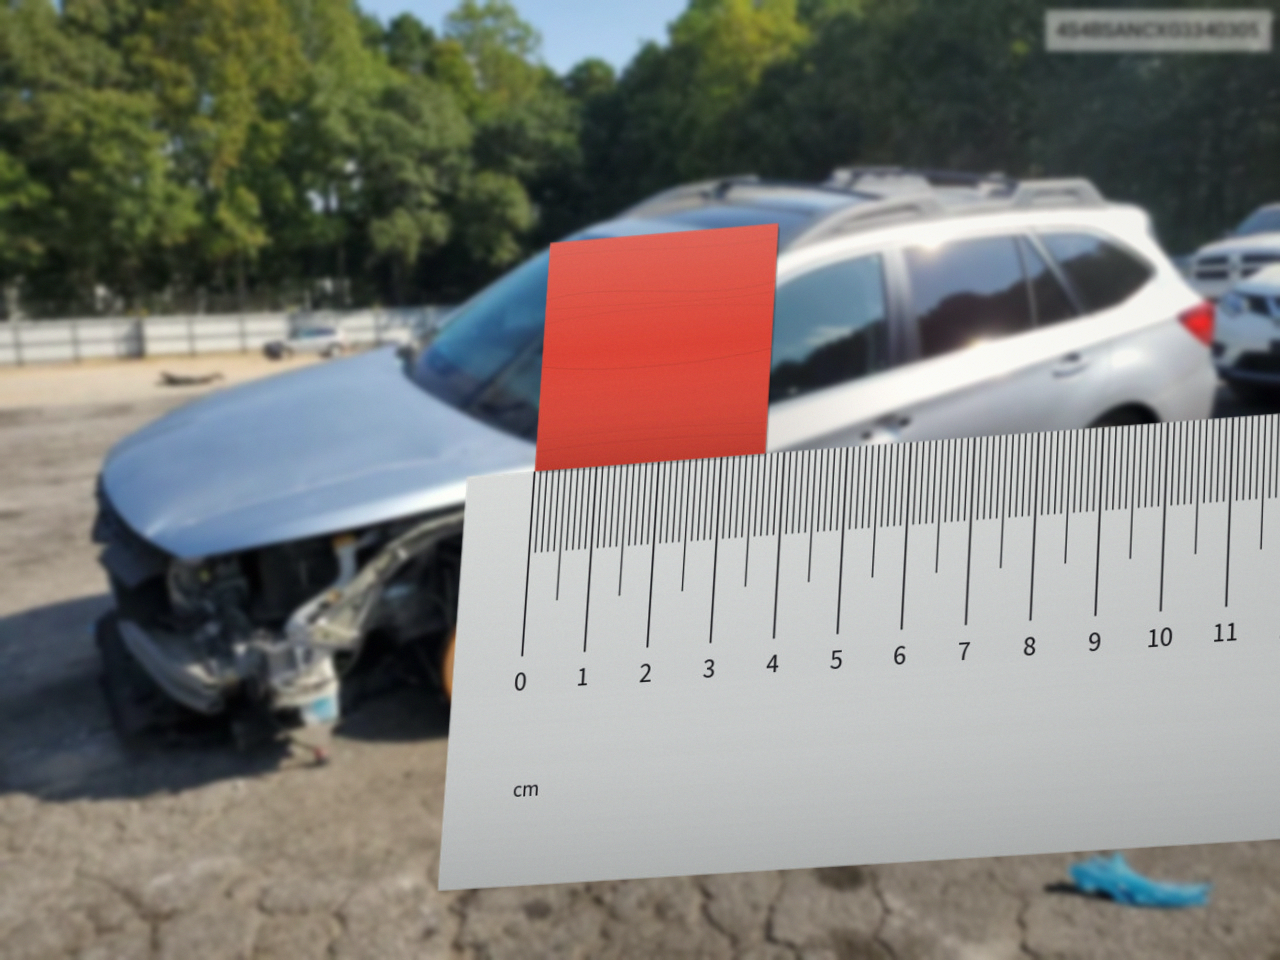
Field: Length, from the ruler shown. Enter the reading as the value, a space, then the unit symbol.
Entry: 3.7 cm
